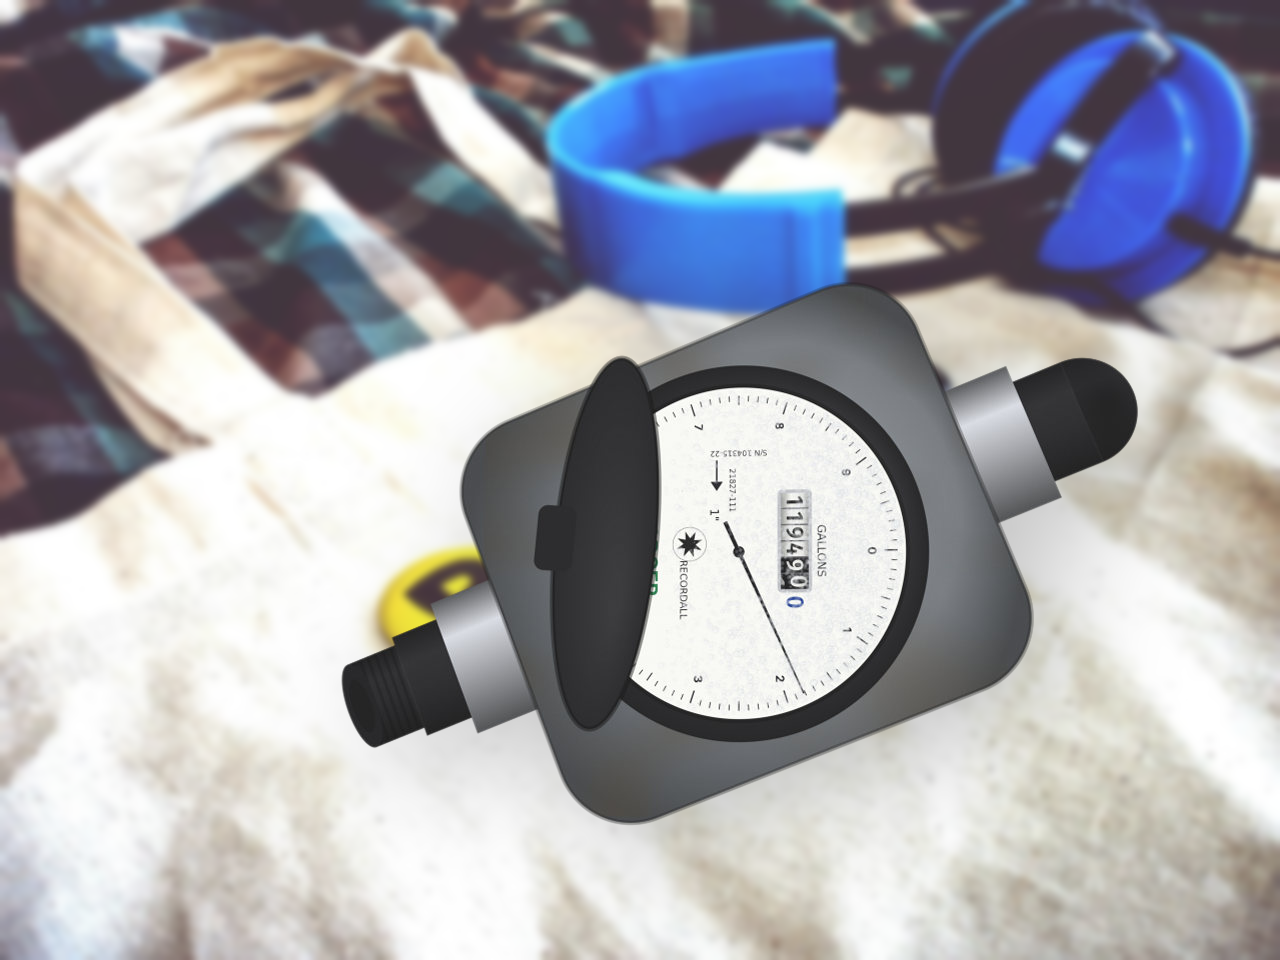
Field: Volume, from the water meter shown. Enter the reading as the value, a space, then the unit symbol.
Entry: 1194901.8 gal
